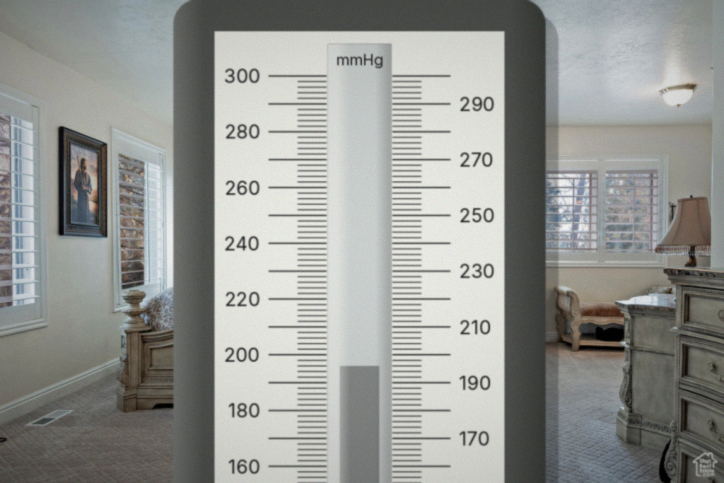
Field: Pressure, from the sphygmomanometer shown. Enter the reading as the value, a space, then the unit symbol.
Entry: 196 mmHg
